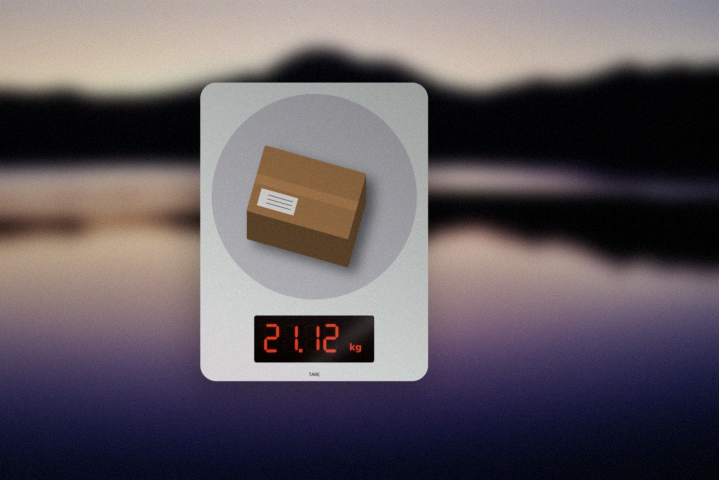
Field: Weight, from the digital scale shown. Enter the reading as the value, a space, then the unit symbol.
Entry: 21.12 kg
